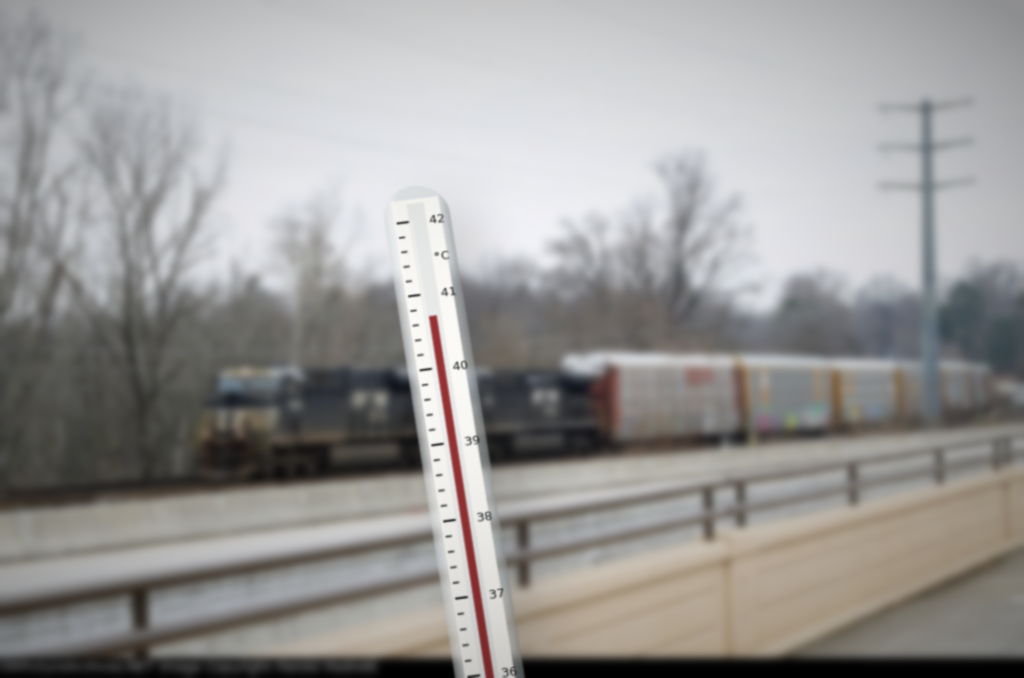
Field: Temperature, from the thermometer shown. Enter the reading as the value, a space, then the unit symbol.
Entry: 40.7 °C
